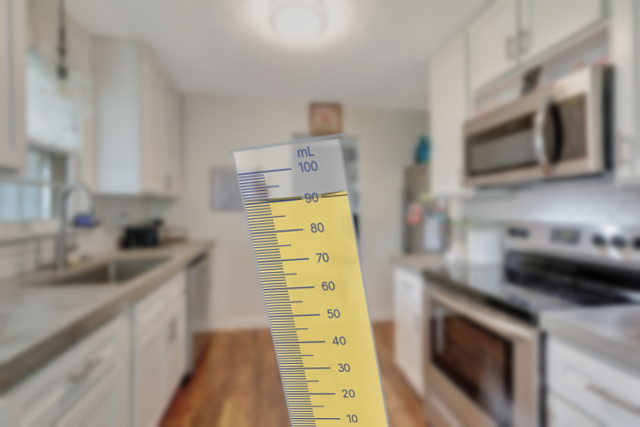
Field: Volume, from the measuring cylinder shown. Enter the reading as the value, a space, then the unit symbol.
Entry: 90 mL
